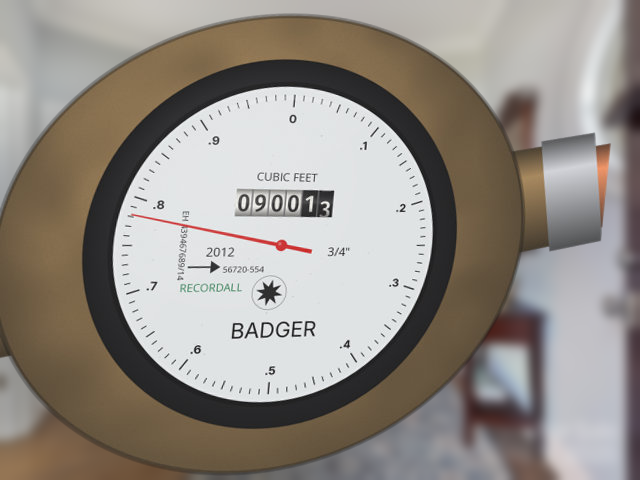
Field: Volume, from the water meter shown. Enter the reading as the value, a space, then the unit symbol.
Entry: 90012.78 ft³
